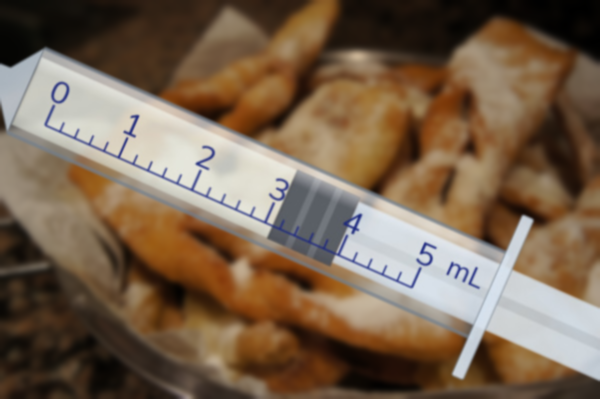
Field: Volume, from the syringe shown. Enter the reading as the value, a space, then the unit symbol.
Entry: 3.1 mL
